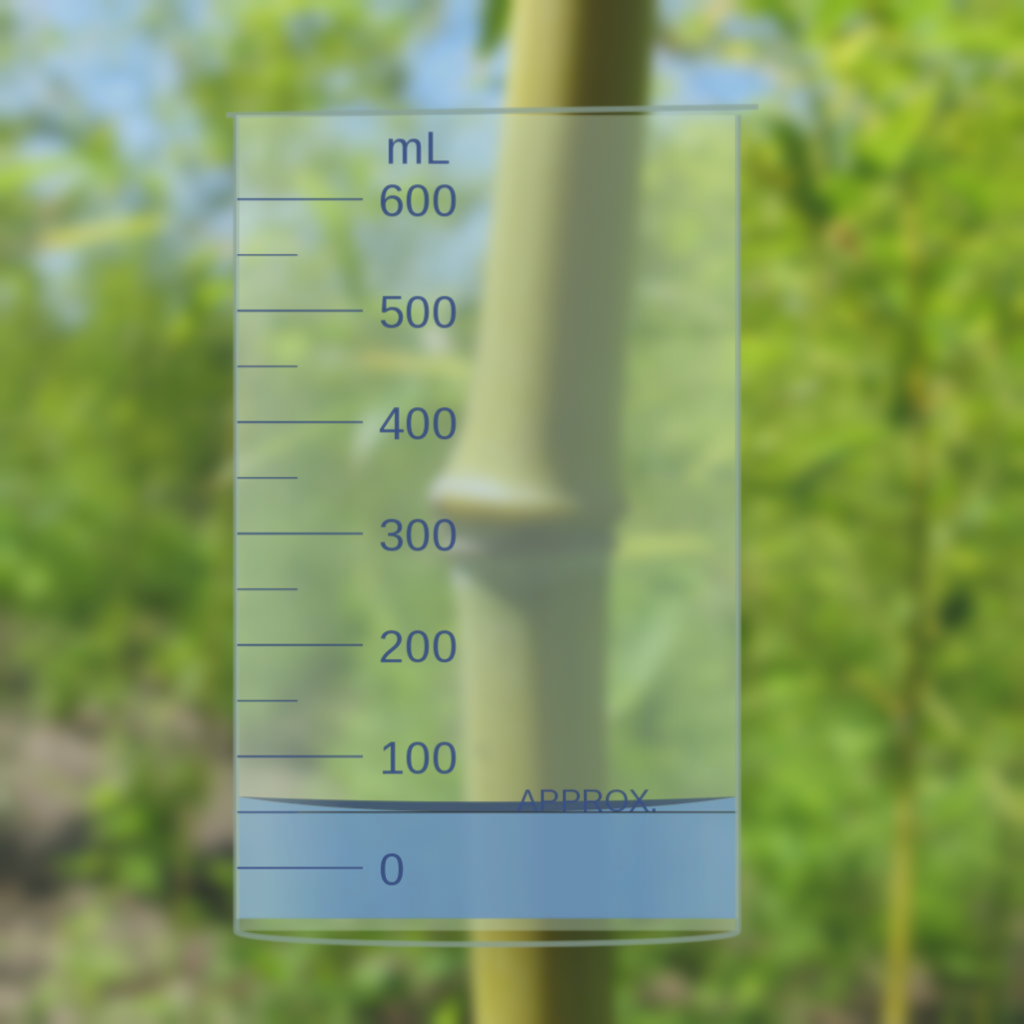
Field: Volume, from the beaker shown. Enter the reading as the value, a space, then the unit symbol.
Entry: 50 mL
